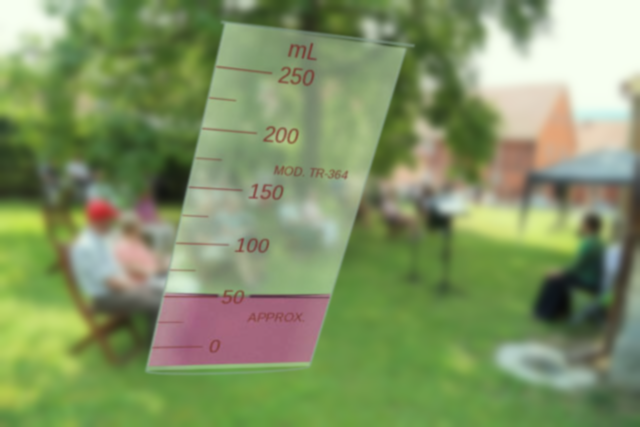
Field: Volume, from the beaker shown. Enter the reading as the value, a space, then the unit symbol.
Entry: 50 mL
